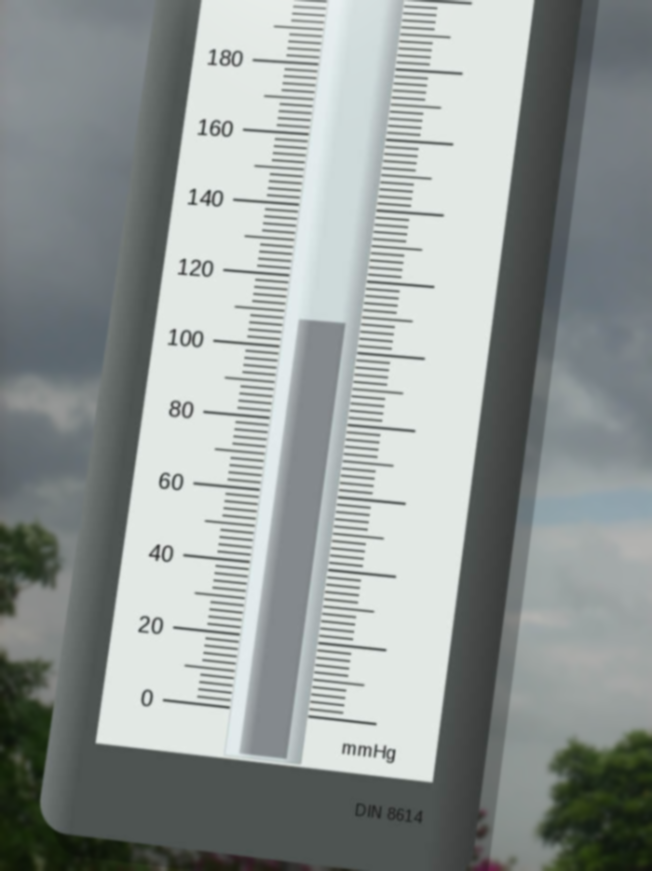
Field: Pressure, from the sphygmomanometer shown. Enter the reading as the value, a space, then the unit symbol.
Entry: 108 mmHg
